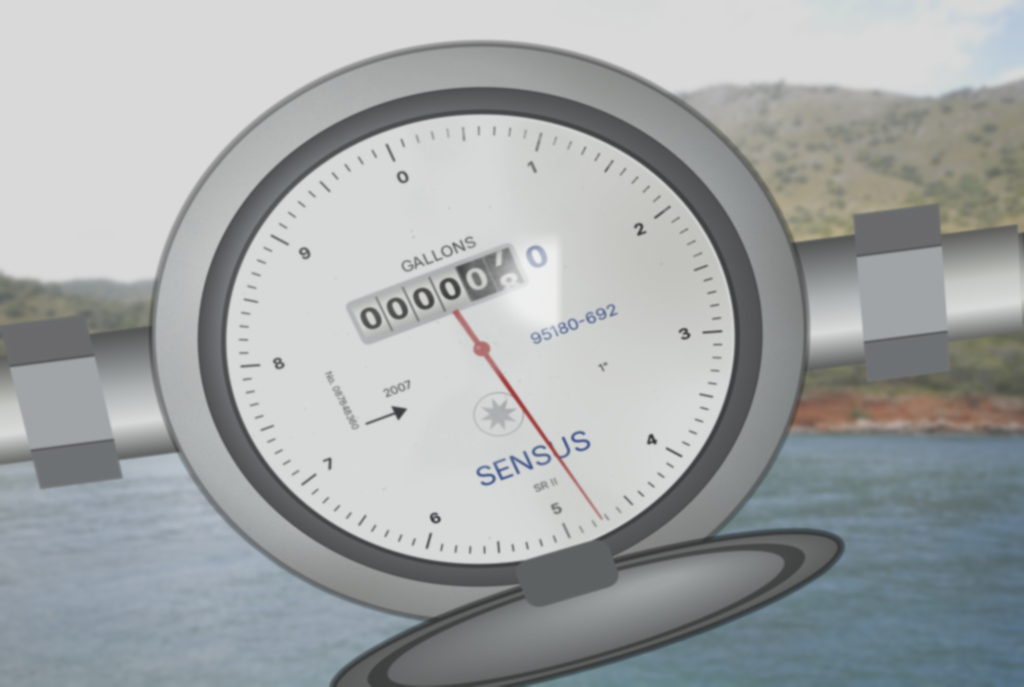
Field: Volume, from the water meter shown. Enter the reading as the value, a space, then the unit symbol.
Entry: 74.7 gal
